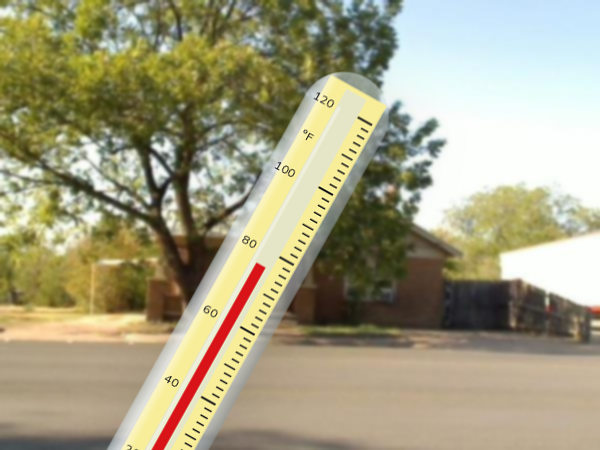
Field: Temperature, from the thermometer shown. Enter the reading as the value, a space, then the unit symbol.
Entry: 76 °F
